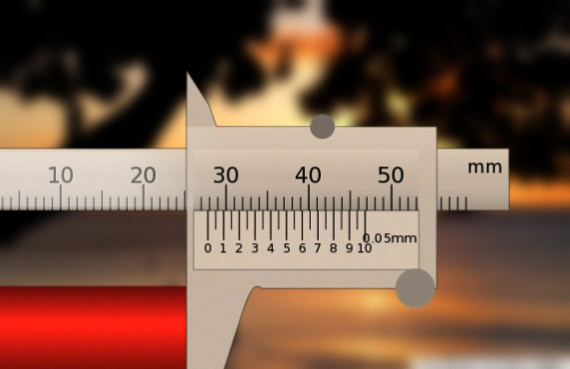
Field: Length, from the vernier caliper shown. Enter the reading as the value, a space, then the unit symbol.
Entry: 27.8 mm
